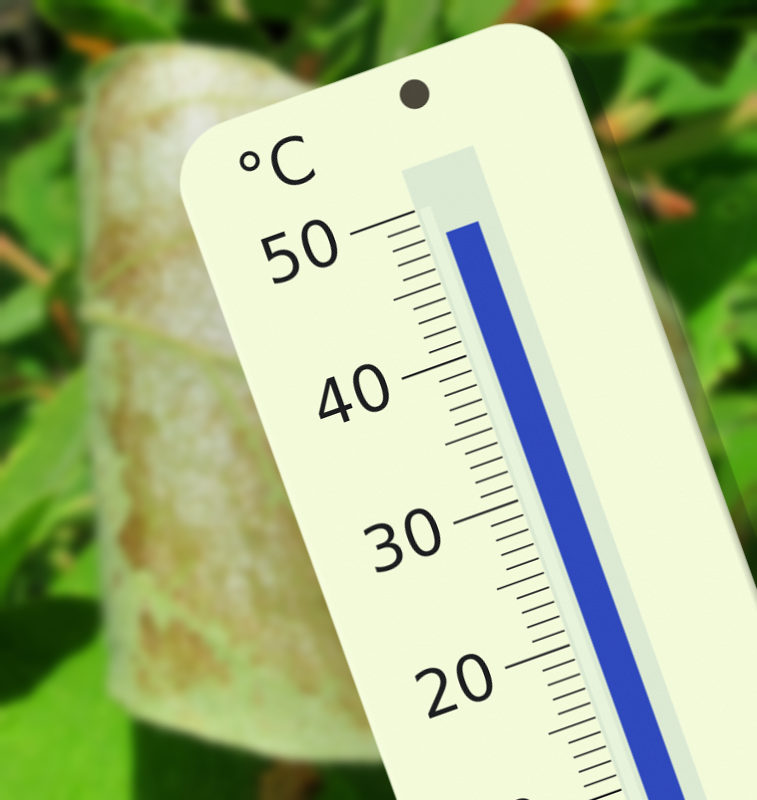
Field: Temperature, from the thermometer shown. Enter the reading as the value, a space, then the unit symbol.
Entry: 48 °C
